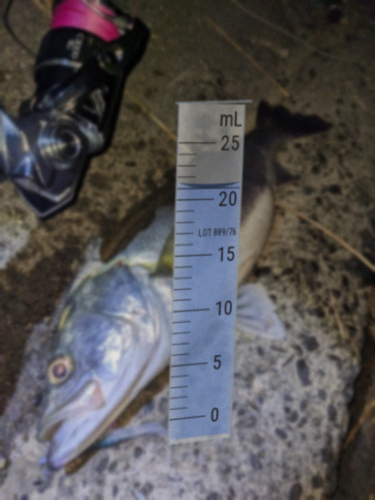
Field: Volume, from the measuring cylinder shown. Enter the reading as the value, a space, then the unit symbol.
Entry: 21 mL
